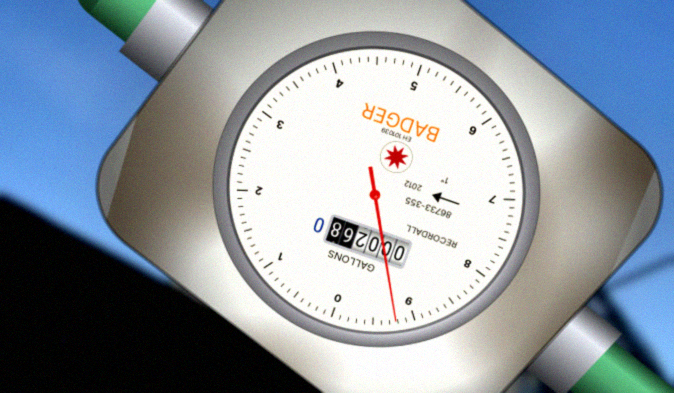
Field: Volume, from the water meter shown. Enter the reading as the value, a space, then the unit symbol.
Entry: 2679.2 gal
